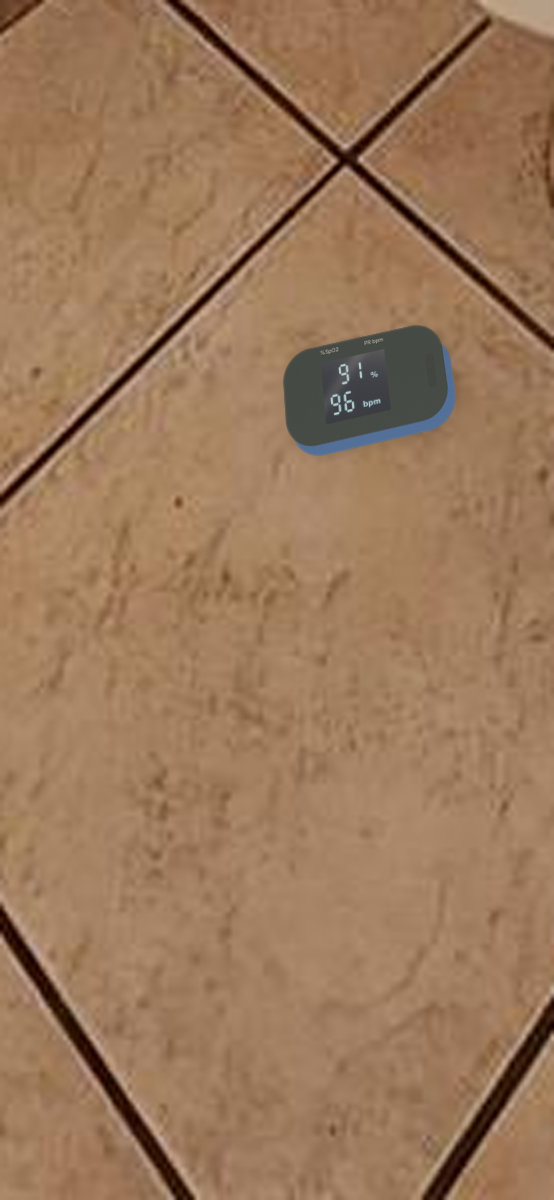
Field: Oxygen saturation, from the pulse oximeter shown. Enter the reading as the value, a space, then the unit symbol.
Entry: 91 %
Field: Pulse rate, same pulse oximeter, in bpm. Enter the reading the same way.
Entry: 96 bpm
